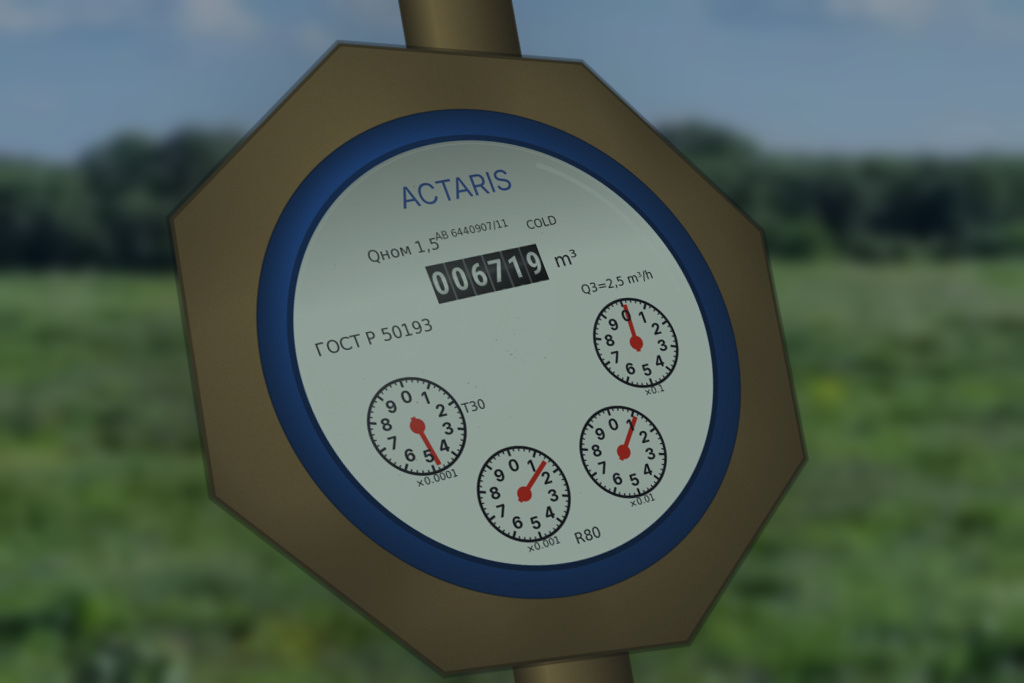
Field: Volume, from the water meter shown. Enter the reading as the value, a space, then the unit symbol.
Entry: 6719.0114 m³
